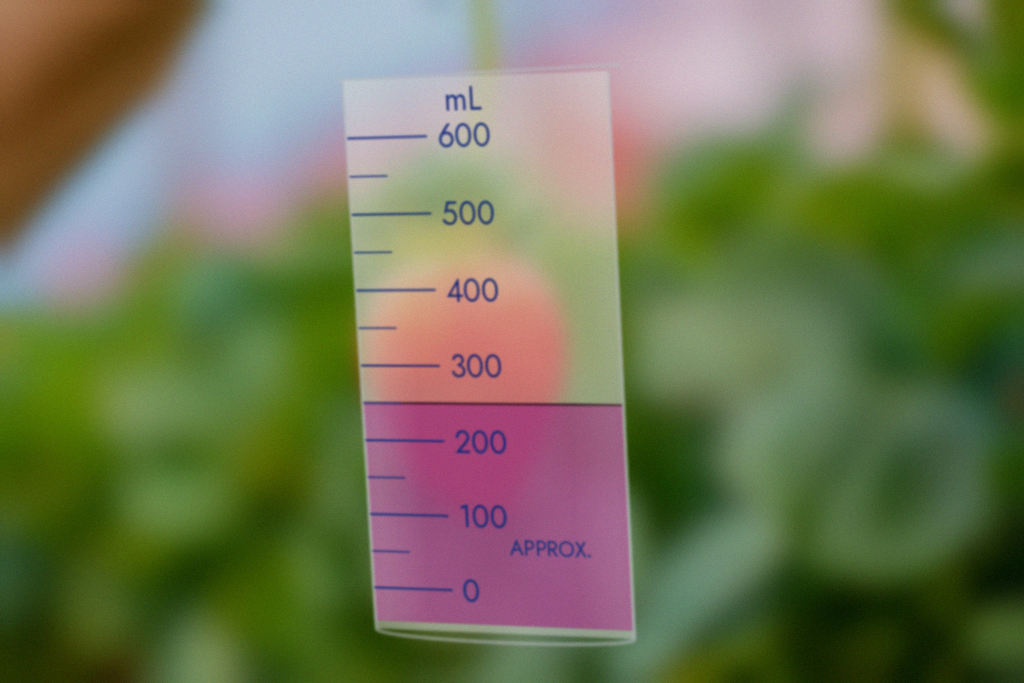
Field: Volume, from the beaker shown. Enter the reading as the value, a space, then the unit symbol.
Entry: 250 mL
